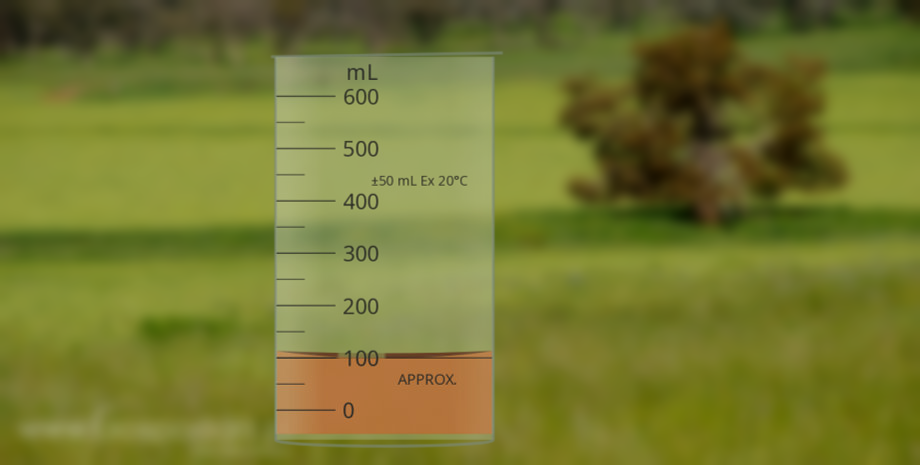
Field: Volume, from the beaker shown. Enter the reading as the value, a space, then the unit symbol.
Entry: 100 mL
